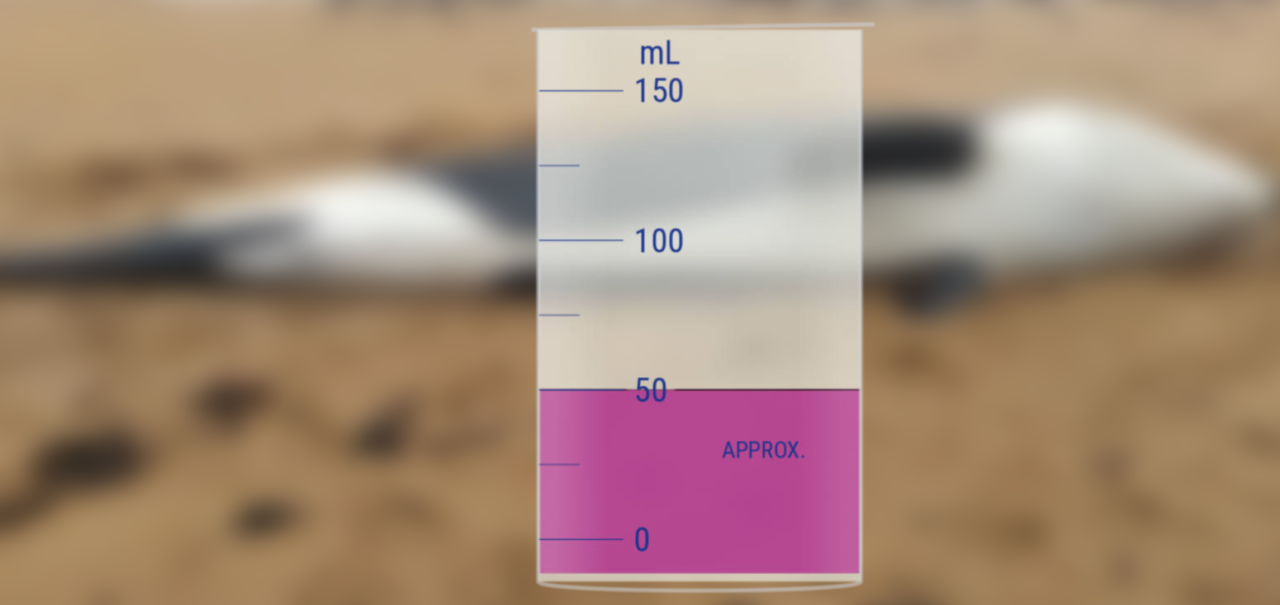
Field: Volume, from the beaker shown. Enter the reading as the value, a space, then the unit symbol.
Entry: 50 mL
